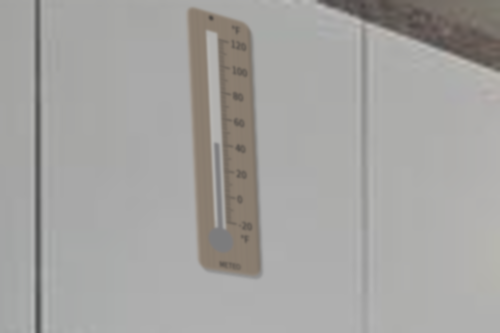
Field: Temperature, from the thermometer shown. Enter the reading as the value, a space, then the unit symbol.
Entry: 40 °F
